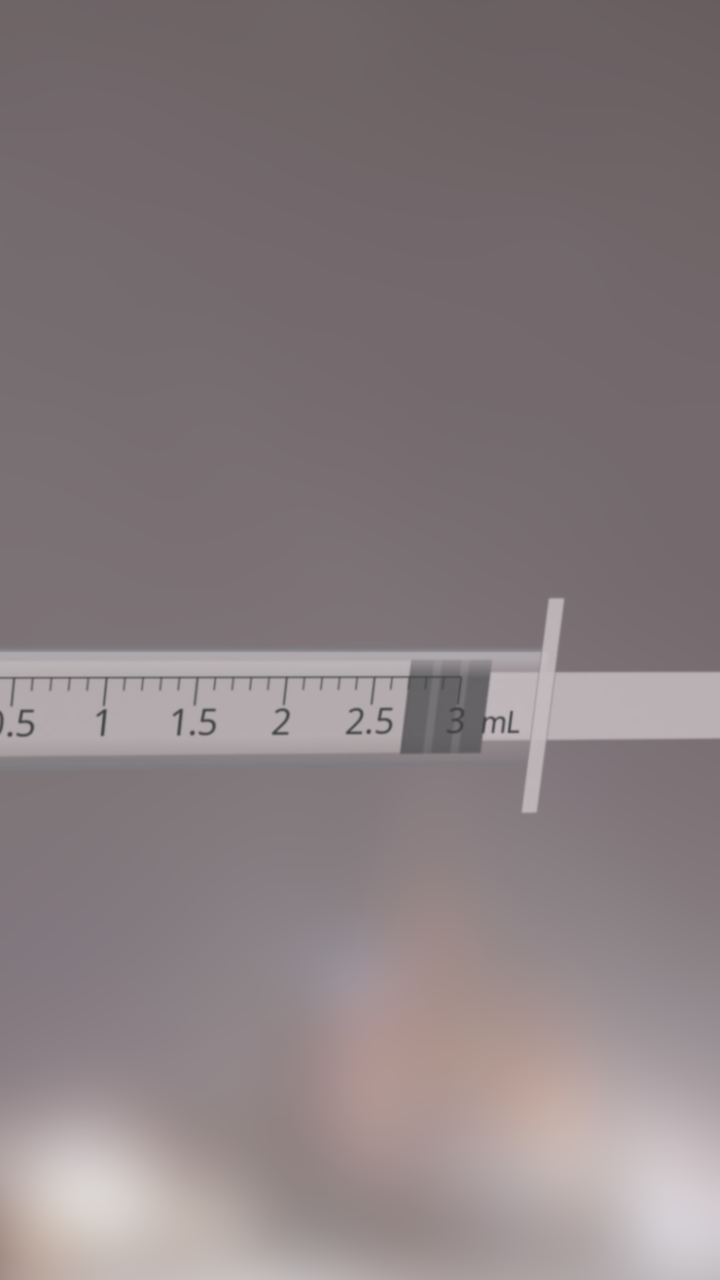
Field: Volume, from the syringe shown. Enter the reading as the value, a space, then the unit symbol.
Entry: 2.7 mL
